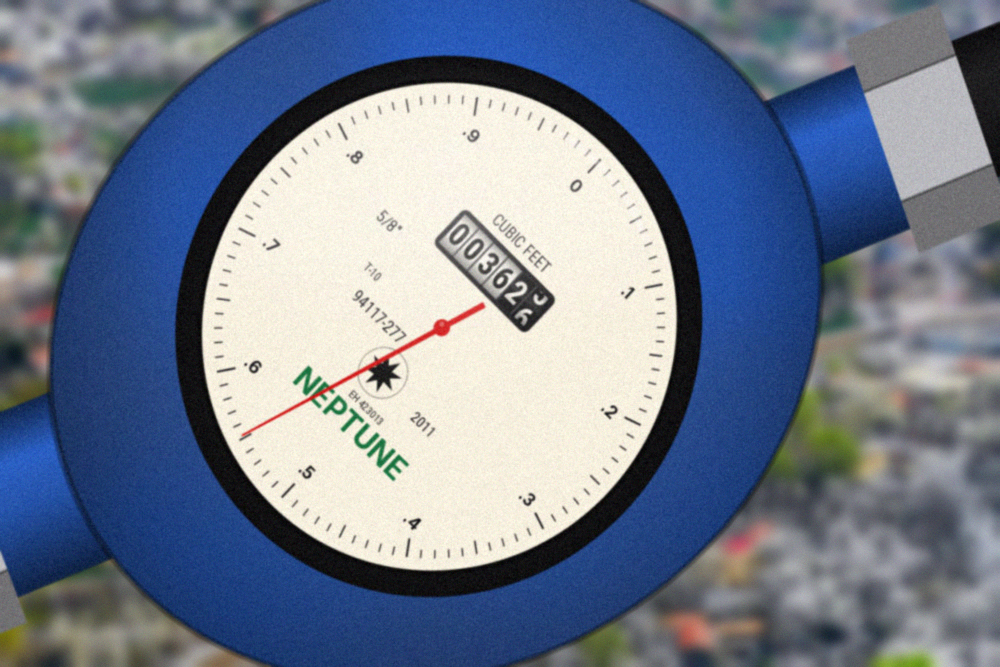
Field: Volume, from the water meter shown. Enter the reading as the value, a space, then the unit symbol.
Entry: 3625.55 ft³
